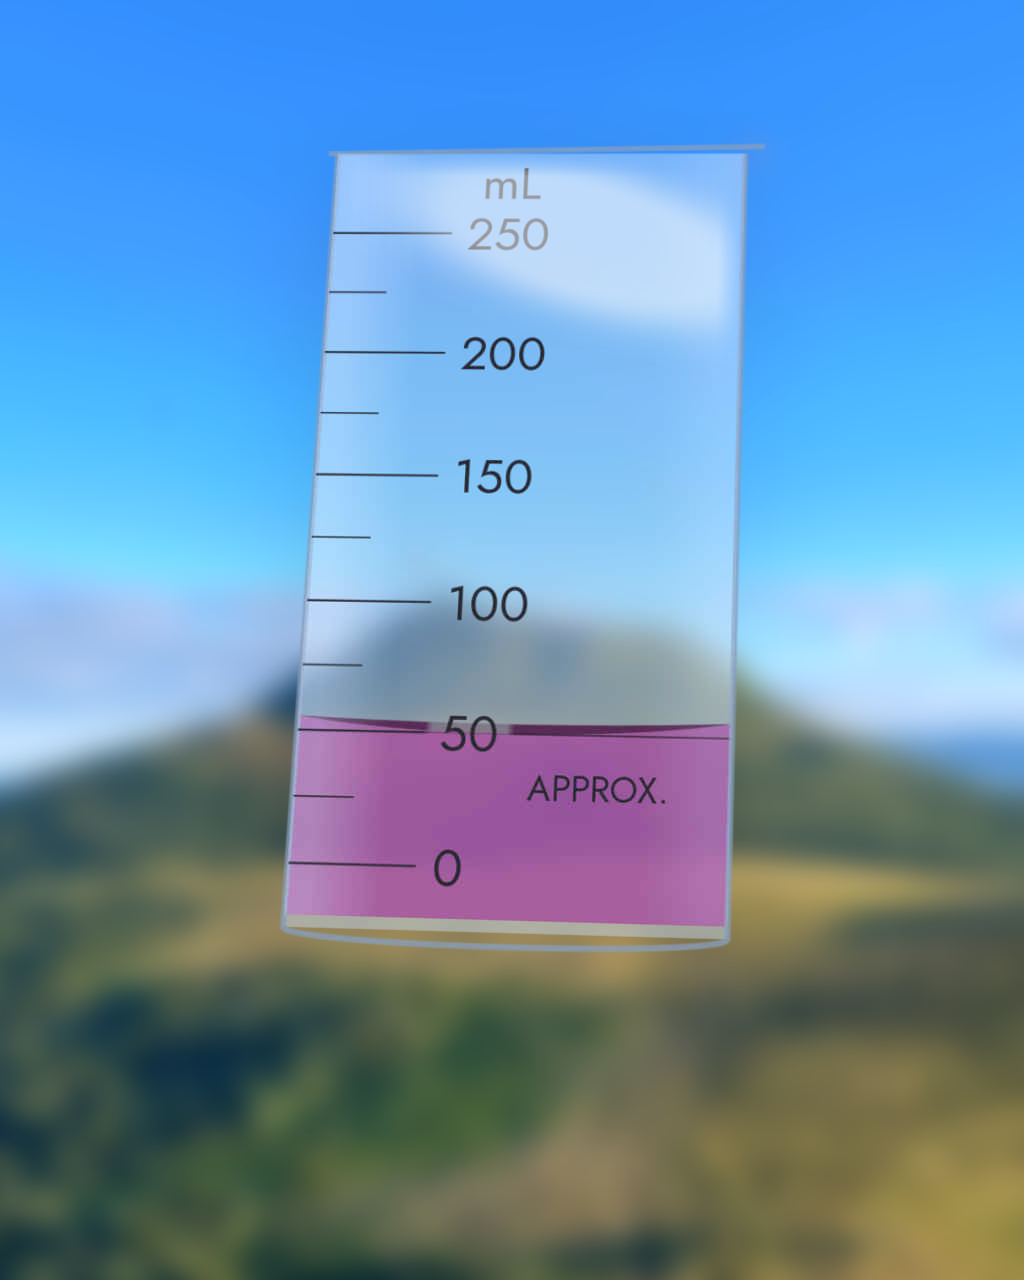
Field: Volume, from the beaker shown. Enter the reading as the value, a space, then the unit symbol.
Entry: 50 mL
